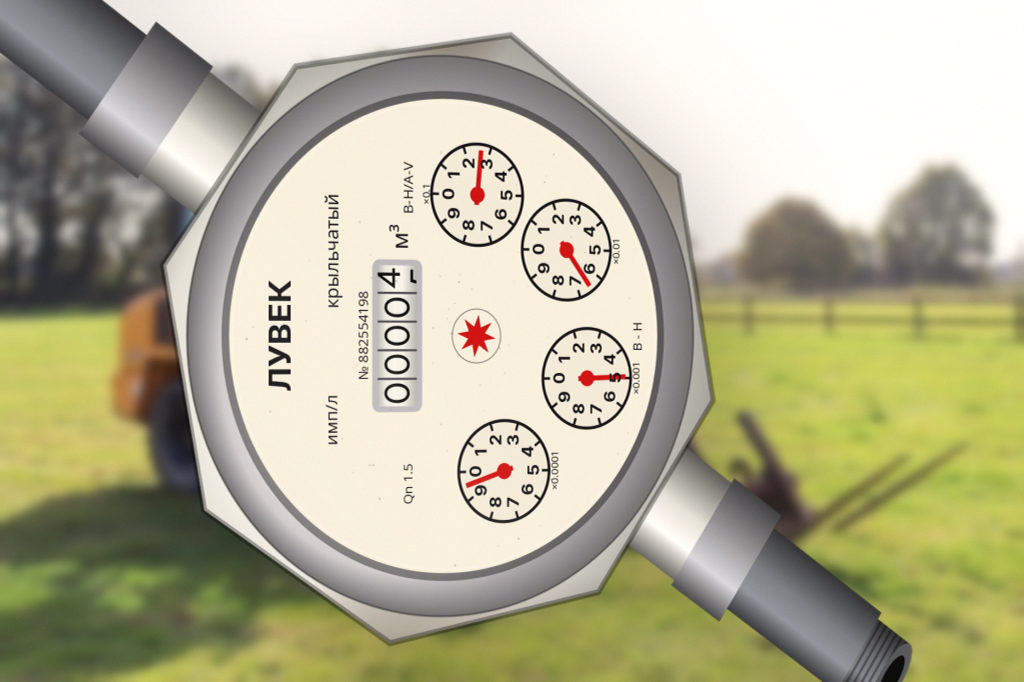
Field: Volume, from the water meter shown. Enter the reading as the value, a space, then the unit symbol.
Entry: 4.2649 m³
